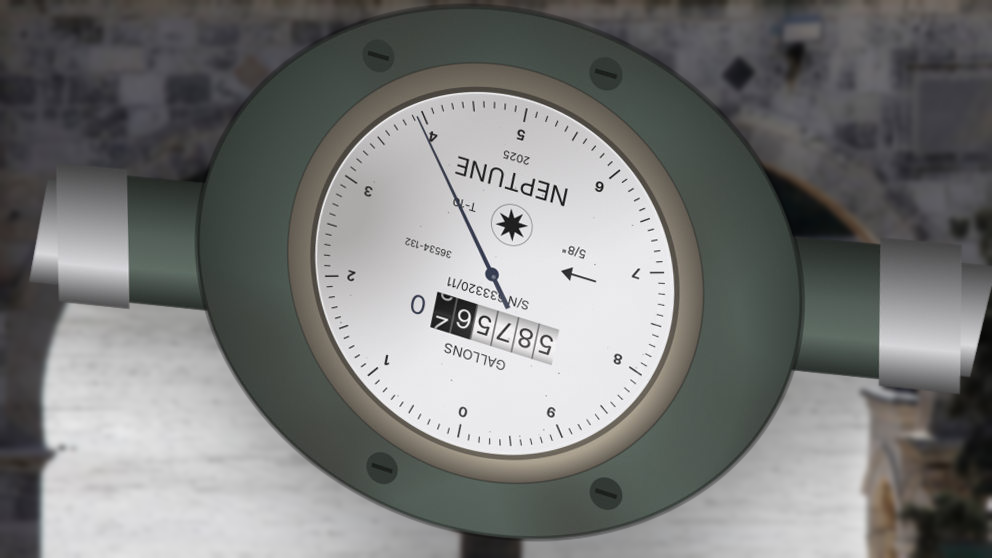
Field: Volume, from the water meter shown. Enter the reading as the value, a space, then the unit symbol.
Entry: 5875623.9 gal
